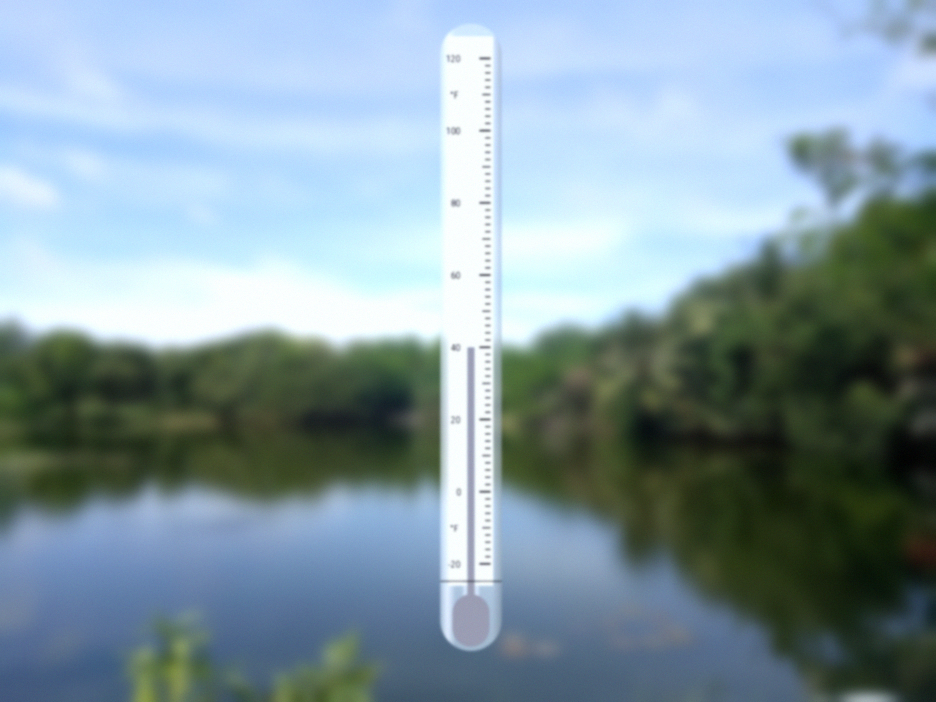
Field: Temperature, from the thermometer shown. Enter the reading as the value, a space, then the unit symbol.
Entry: 40 °F
